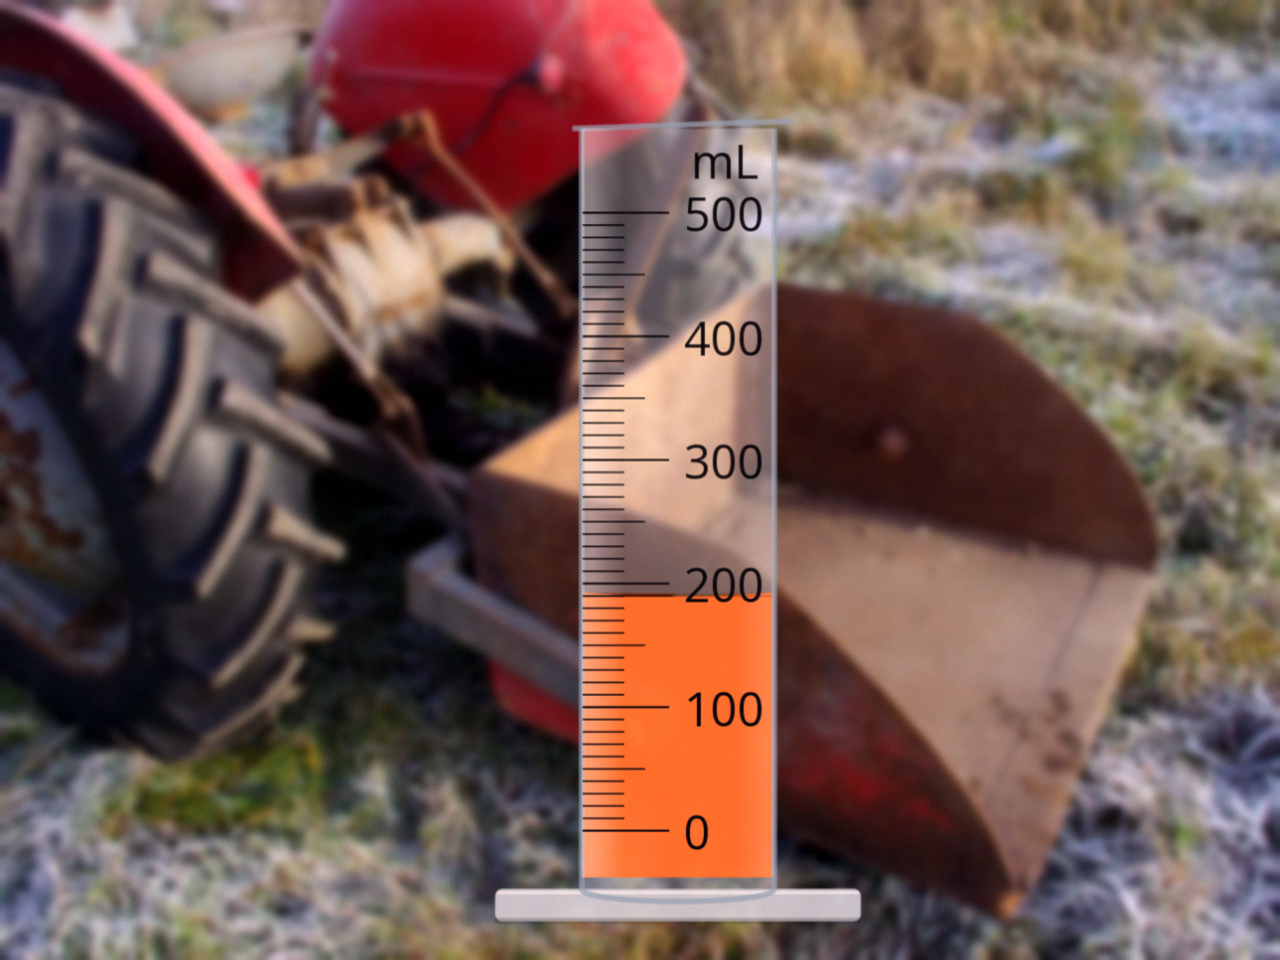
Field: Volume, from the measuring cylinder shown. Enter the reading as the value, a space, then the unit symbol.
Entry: 190 mL
